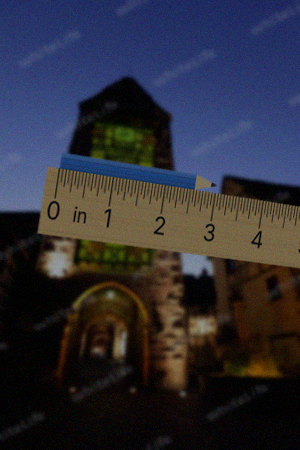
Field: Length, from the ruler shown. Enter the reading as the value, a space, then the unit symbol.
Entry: 3 in
